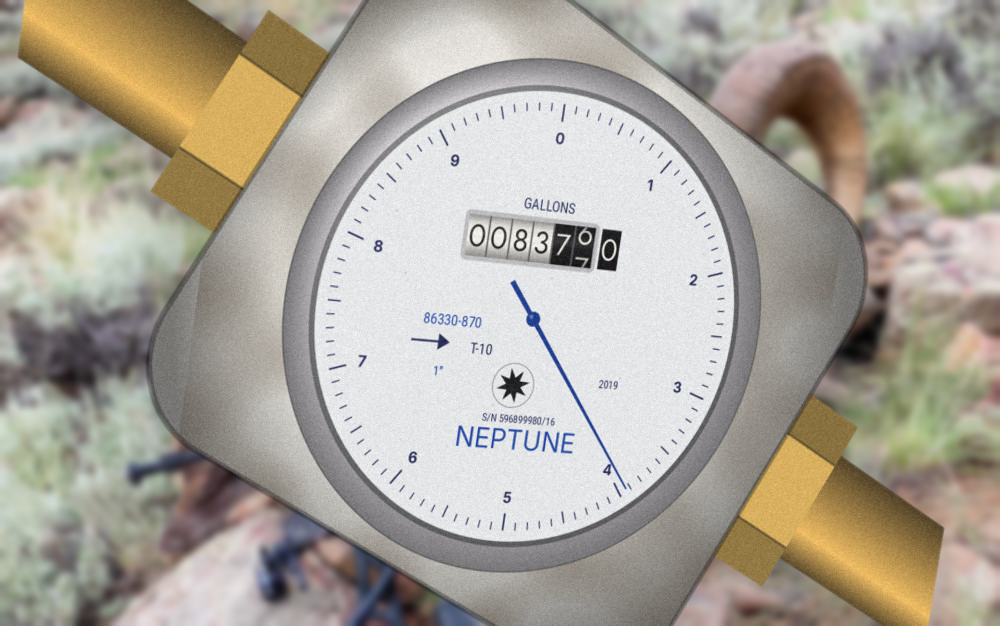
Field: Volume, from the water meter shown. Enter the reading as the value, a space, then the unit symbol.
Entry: 83763.9 gal
